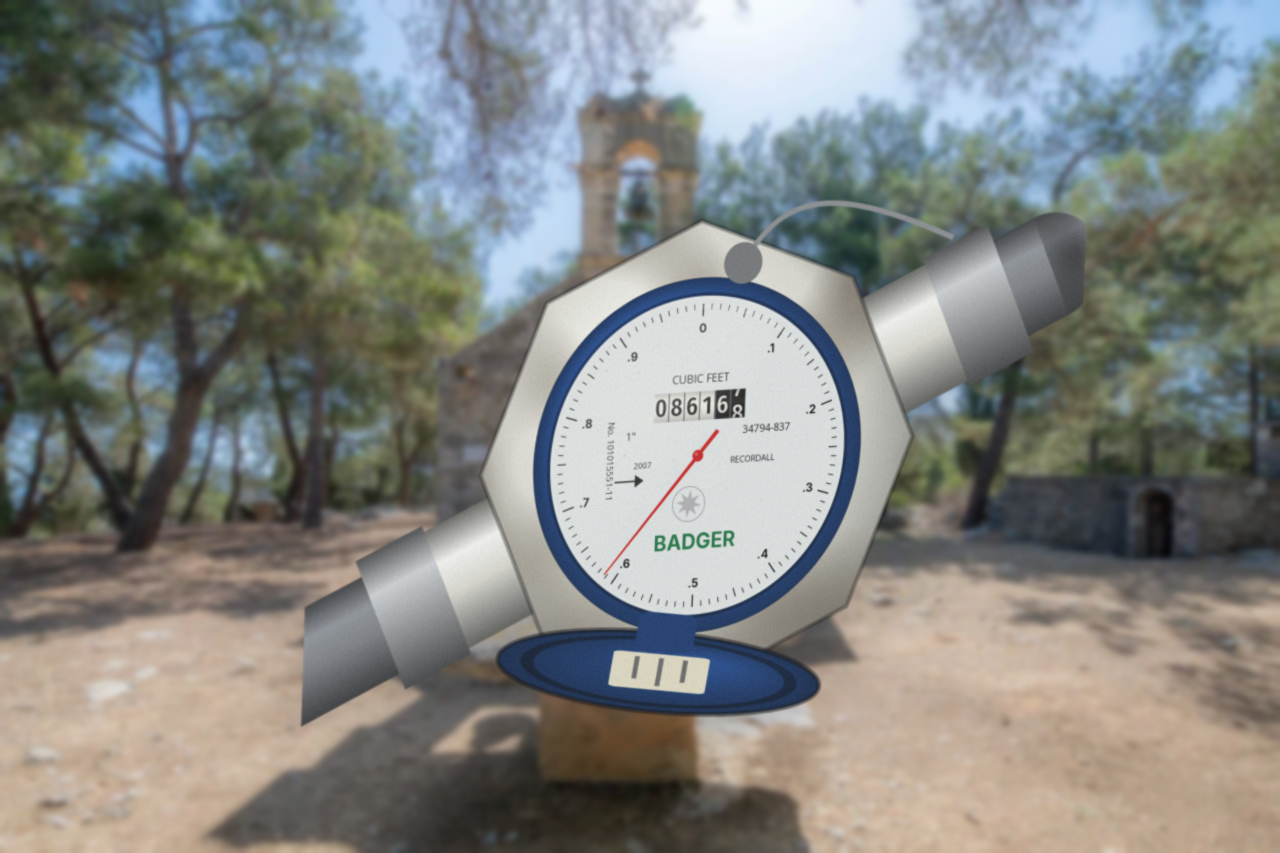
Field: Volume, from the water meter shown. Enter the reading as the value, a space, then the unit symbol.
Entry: 86167.61 ft³
